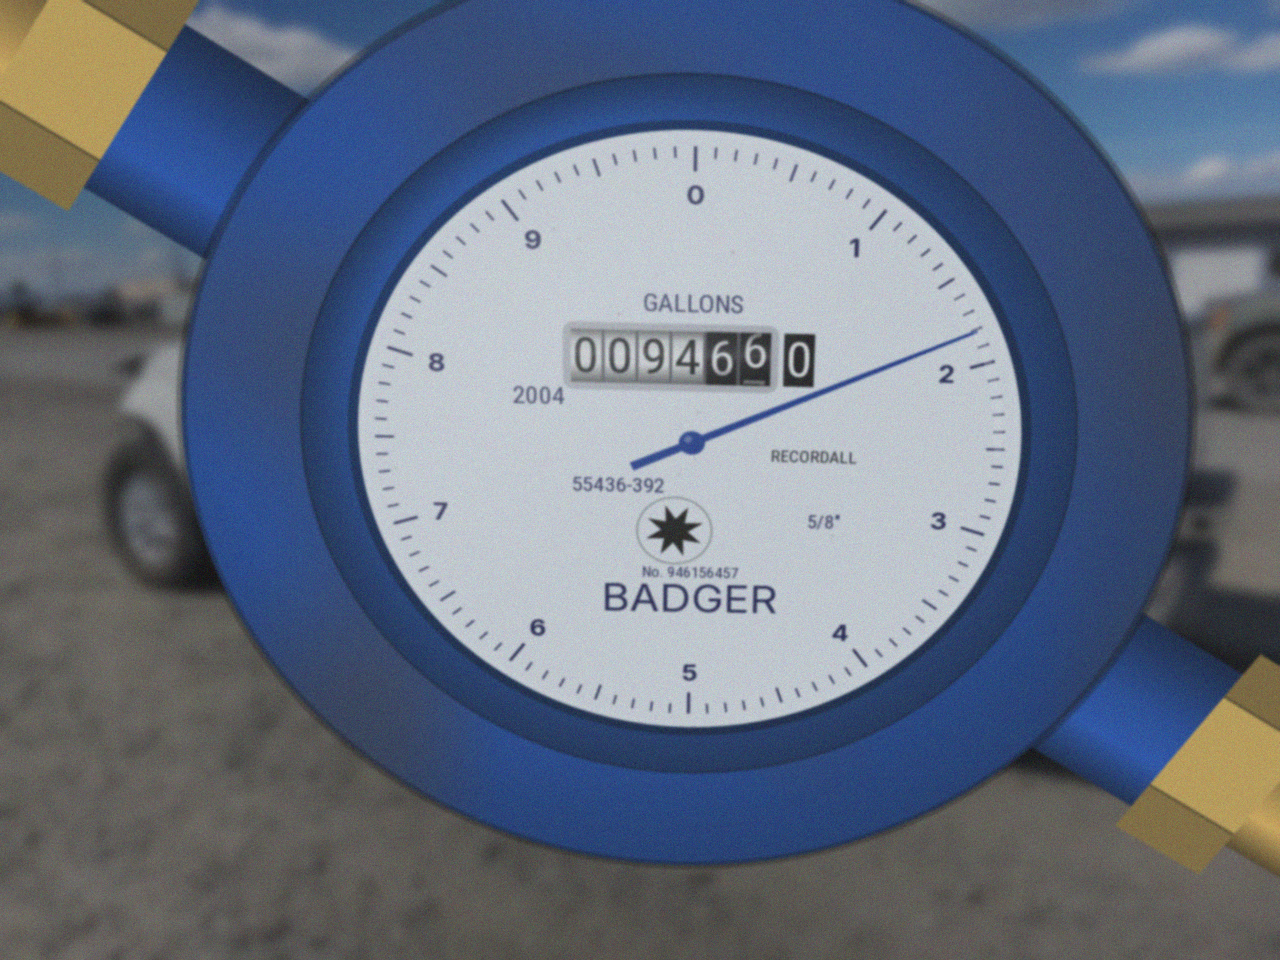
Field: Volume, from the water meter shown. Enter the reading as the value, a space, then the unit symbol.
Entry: 94661.8 gal
